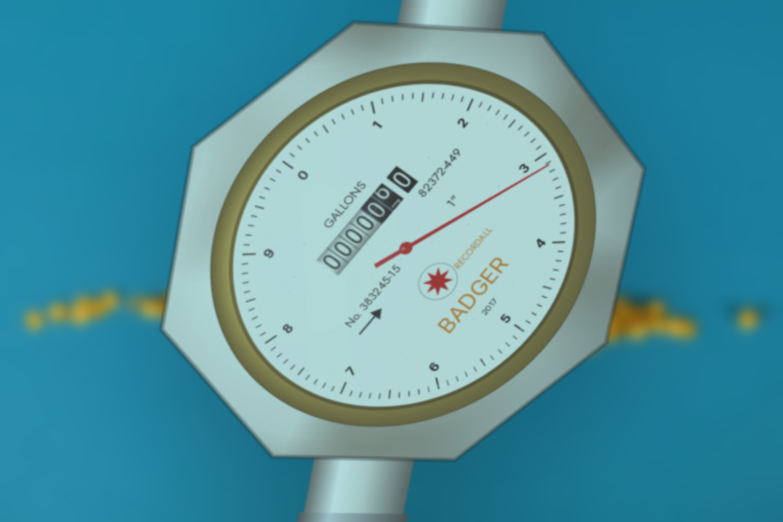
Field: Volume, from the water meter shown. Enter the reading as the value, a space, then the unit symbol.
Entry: 63.1 gal
